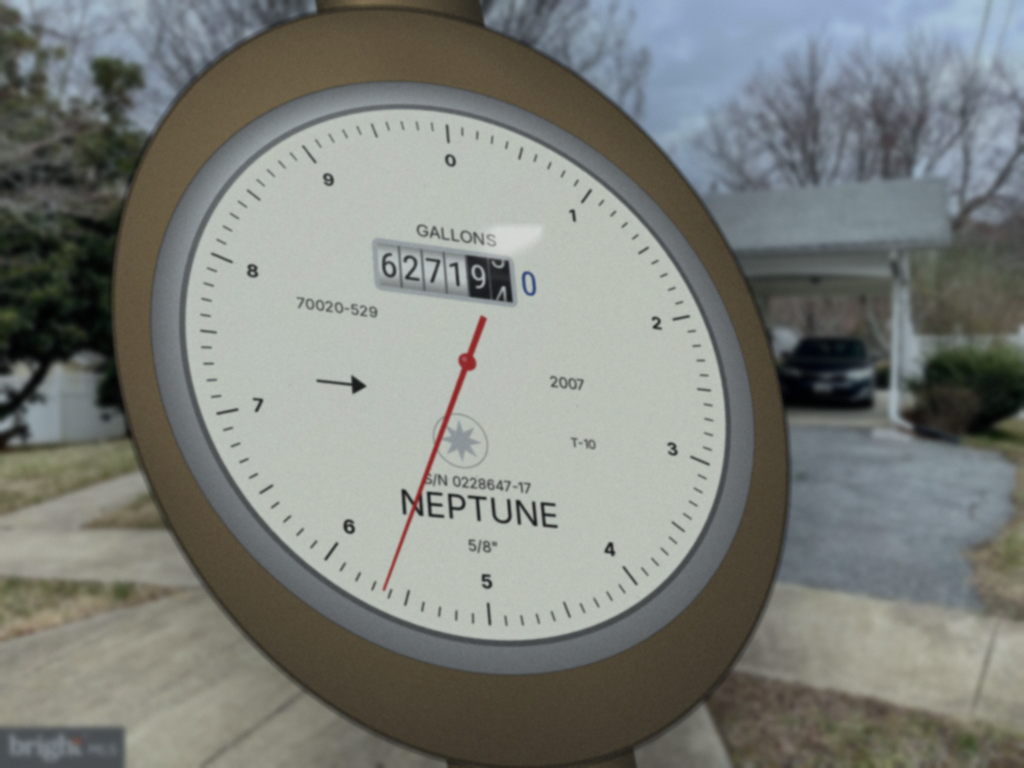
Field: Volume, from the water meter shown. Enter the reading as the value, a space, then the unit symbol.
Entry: 6271935.6 gal
